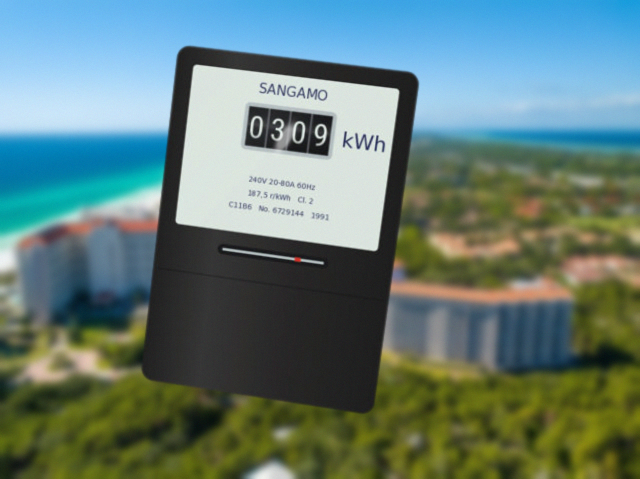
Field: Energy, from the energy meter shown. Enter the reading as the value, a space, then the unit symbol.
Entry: 309 kWh
